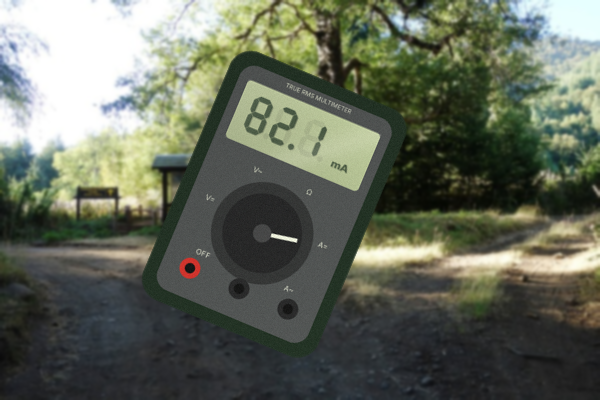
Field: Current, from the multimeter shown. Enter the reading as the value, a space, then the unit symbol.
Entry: 82.1 mA
